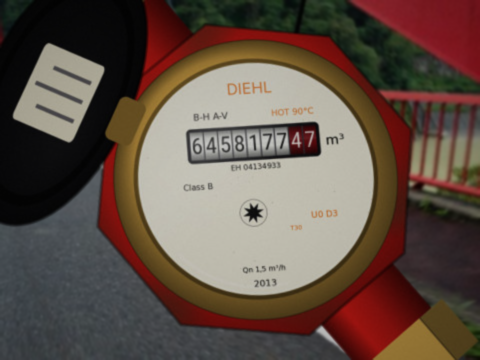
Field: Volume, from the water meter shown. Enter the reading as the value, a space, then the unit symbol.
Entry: 6458177.47 m³
